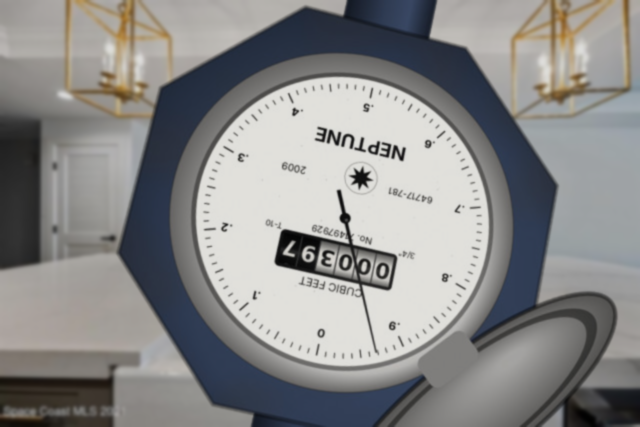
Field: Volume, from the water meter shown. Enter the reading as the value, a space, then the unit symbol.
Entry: 396.93 ft³
